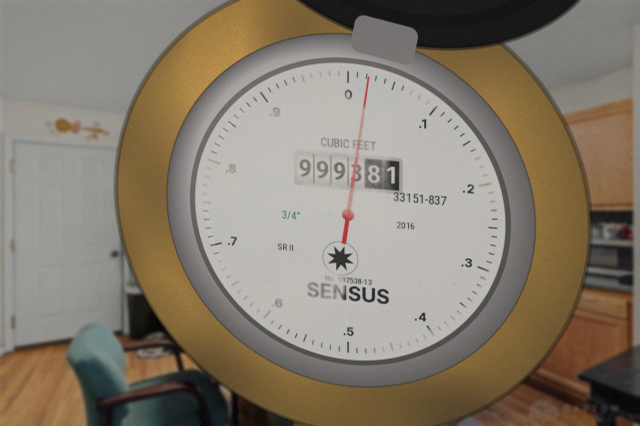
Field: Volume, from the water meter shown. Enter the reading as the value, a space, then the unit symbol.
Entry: 999381.02 ft³
